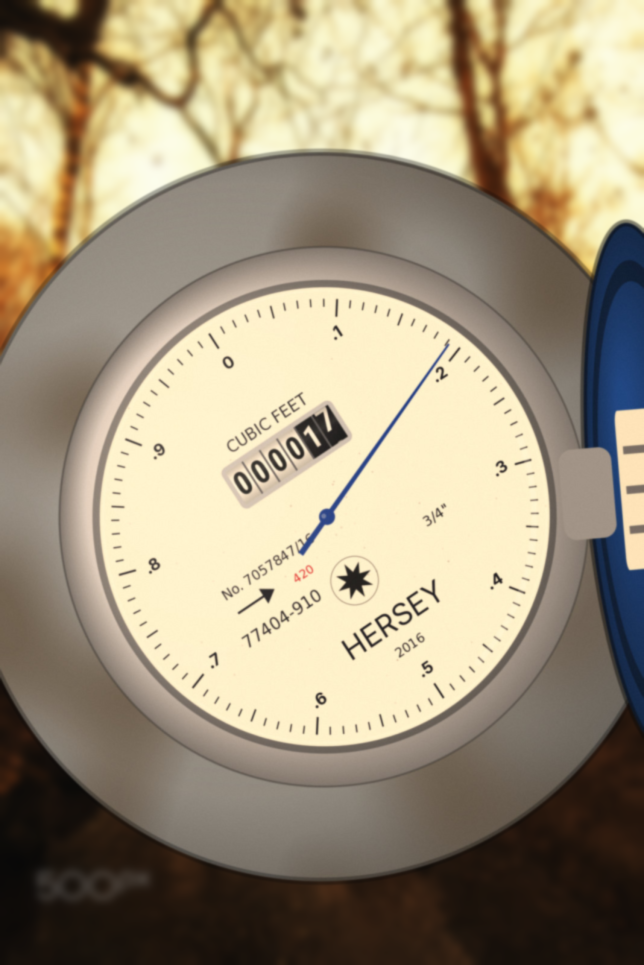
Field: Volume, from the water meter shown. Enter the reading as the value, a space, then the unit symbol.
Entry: 17.19 ft³
